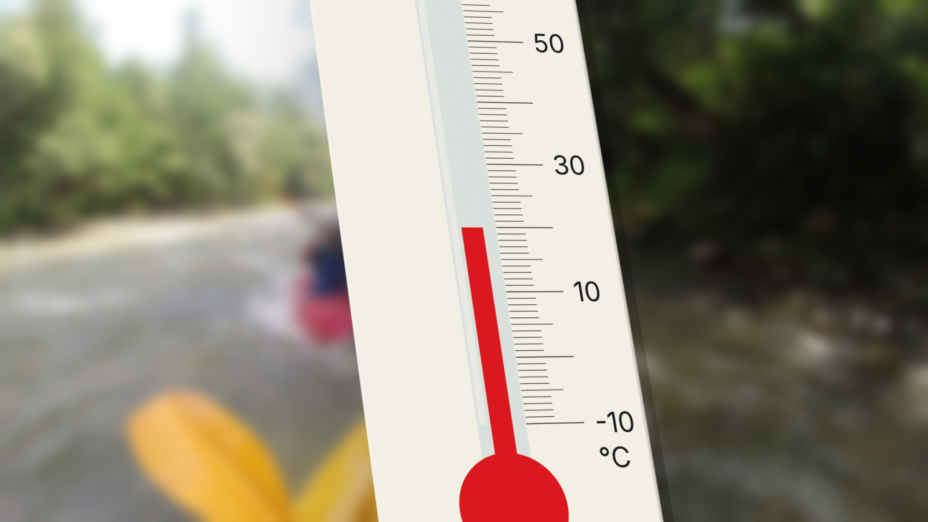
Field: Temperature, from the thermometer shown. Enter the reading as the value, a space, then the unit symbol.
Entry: 20 °C
